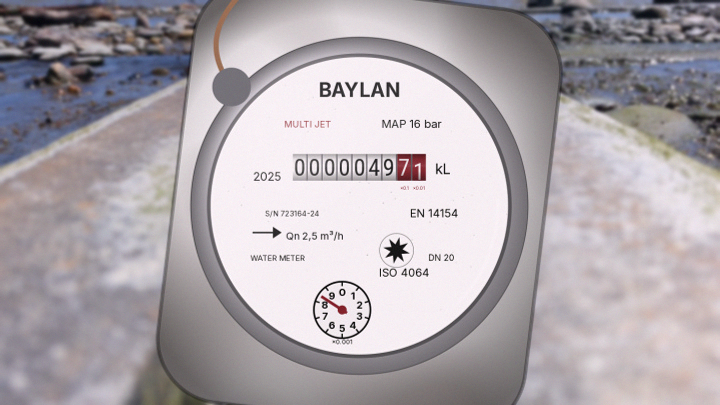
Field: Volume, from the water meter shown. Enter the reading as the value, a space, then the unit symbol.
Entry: 49.708 kL
